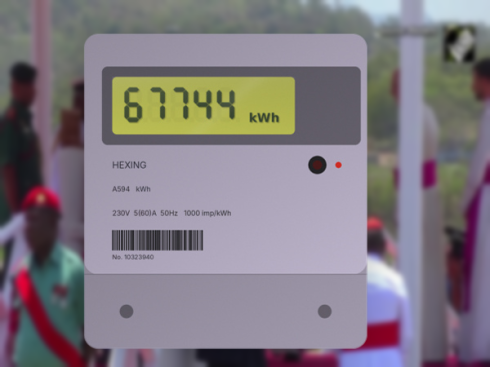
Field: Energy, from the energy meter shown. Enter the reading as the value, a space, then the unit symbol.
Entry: 67744 kWh
